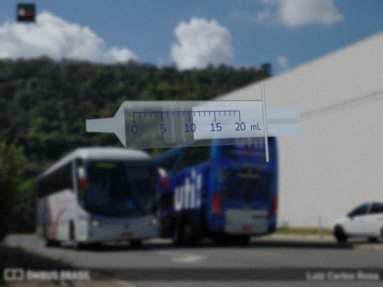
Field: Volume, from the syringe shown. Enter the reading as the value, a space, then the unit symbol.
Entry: 5 mL
